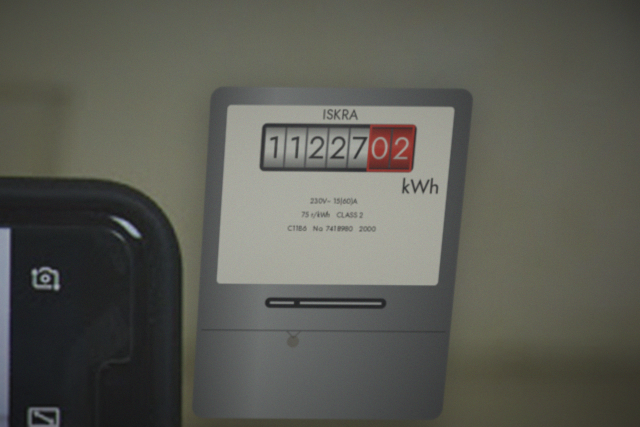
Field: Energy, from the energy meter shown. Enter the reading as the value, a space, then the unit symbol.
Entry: 11227.02 kWh
